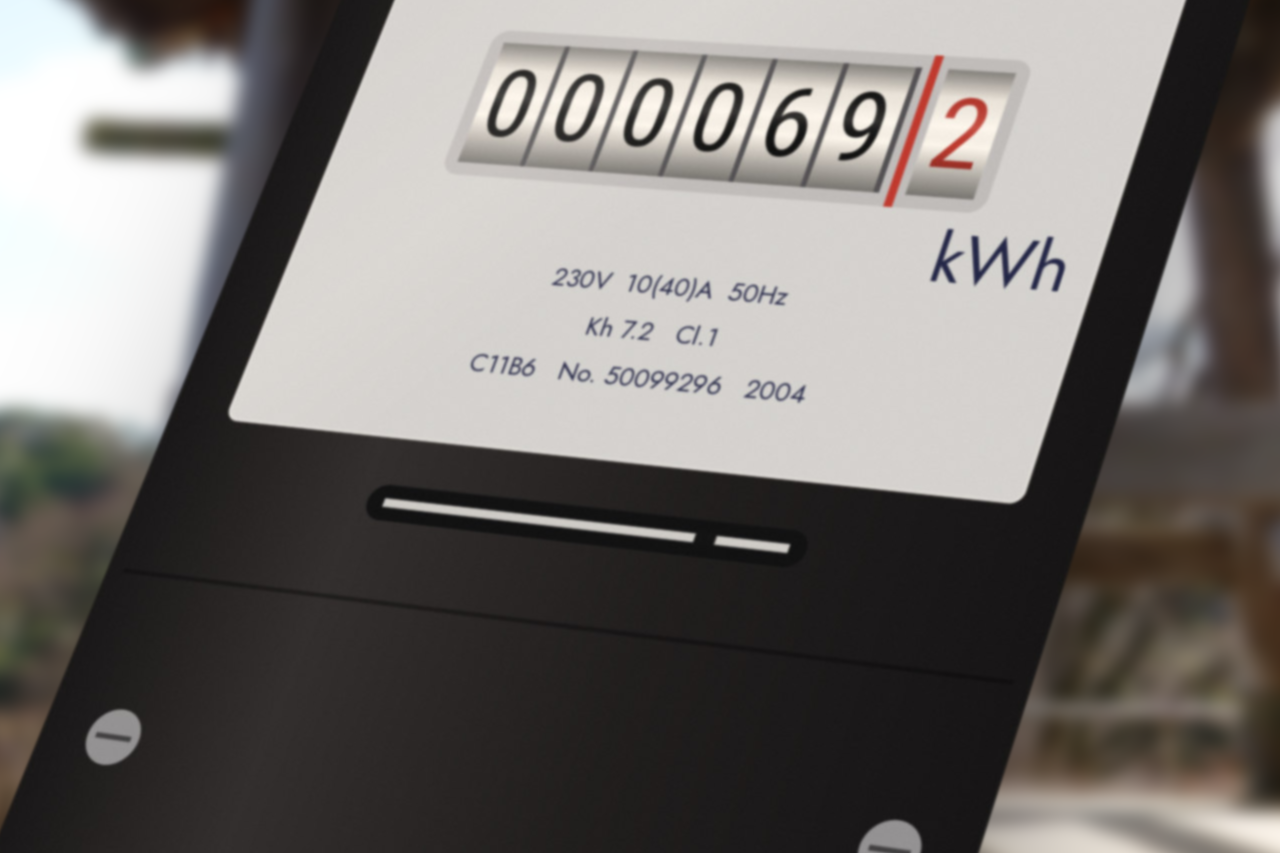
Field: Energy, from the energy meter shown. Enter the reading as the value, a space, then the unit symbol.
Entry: 69.2 kWh
